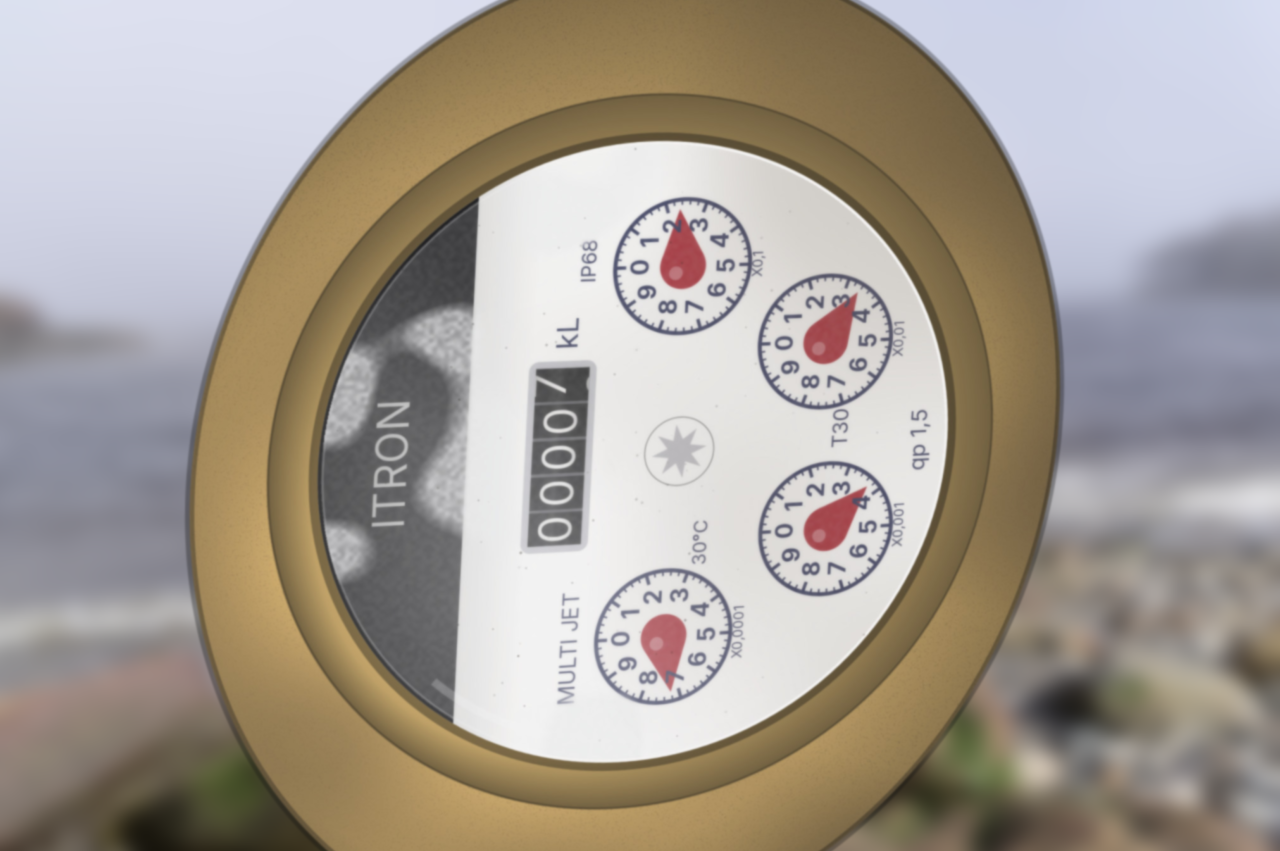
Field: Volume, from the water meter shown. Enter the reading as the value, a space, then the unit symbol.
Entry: 7.2337 kL
